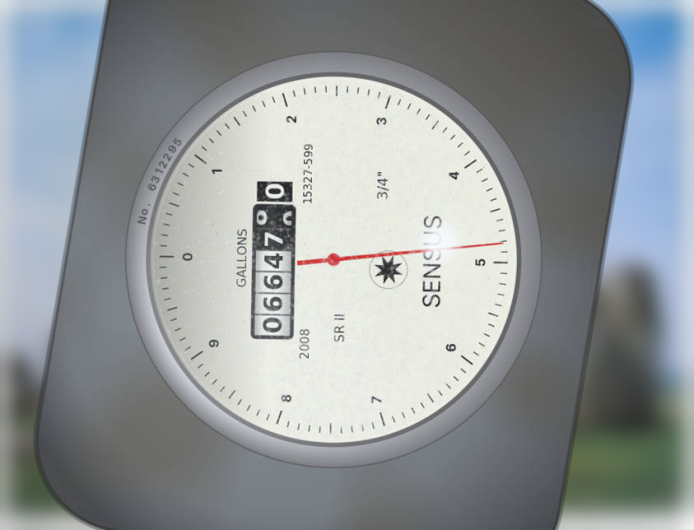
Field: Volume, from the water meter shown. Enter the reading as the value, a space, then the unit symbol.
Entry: 664784.8 gal
